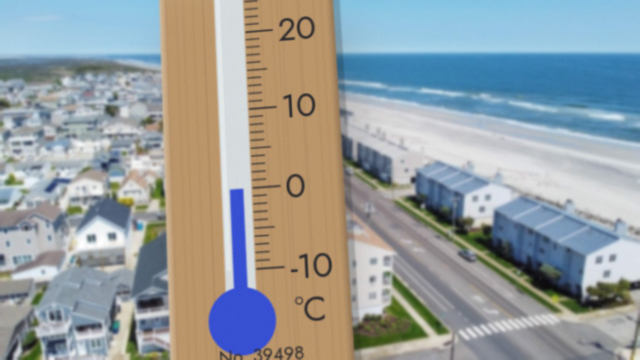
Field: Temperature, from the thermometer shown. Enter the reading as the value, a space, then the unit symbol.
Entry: 0 °C
